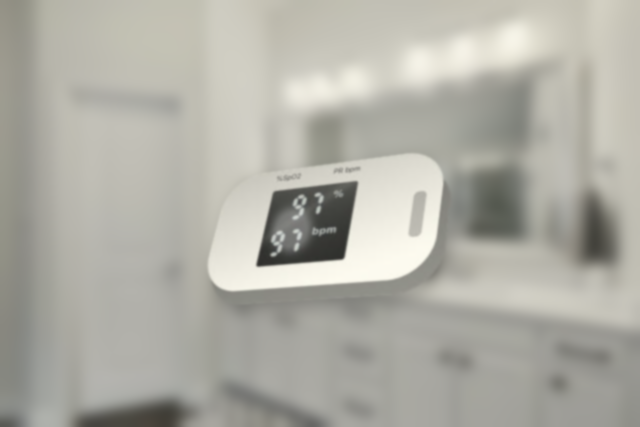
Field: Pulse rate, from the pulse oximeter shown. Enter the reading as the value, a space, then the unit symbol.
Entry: 97 bpm
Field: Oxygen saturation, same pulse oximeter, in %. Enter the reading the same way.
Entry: 97 %
